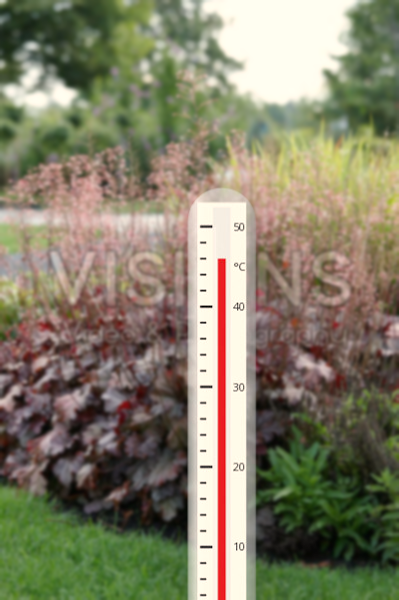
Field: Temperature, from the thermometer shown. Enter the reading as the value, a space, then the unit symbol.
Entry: 46 °C
